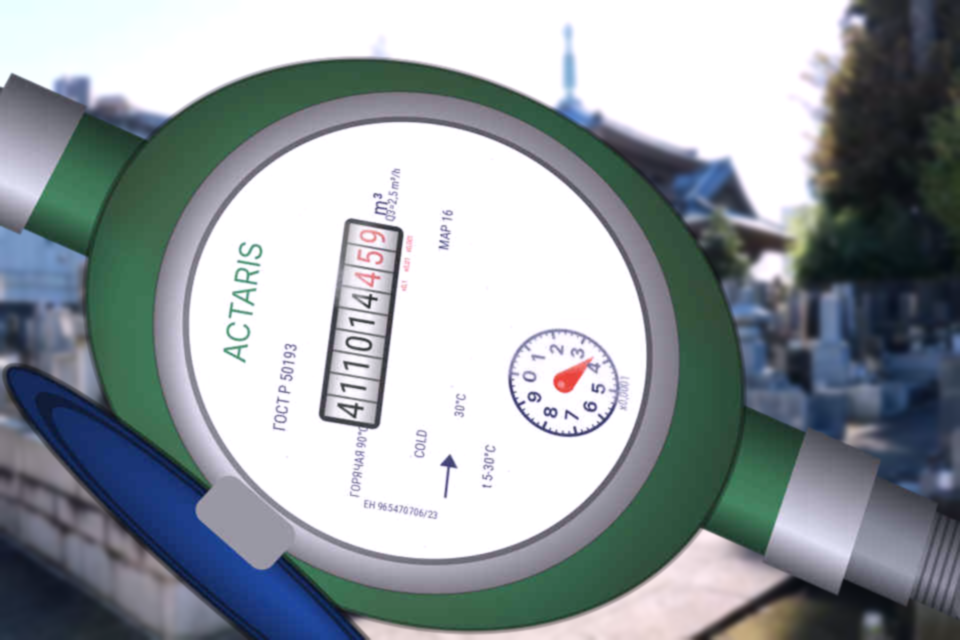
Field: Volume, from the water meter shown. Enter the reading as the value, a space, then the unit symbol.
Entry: 411014.4593 m³
